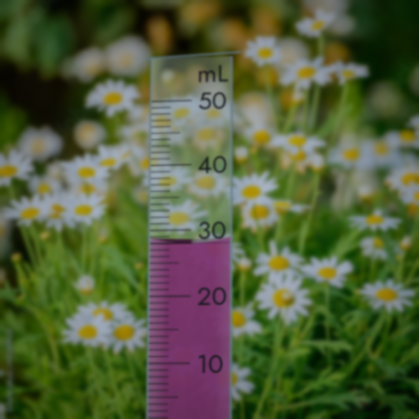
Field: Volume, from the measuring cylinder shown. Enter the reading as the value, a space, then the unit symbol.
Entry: 28 mL
